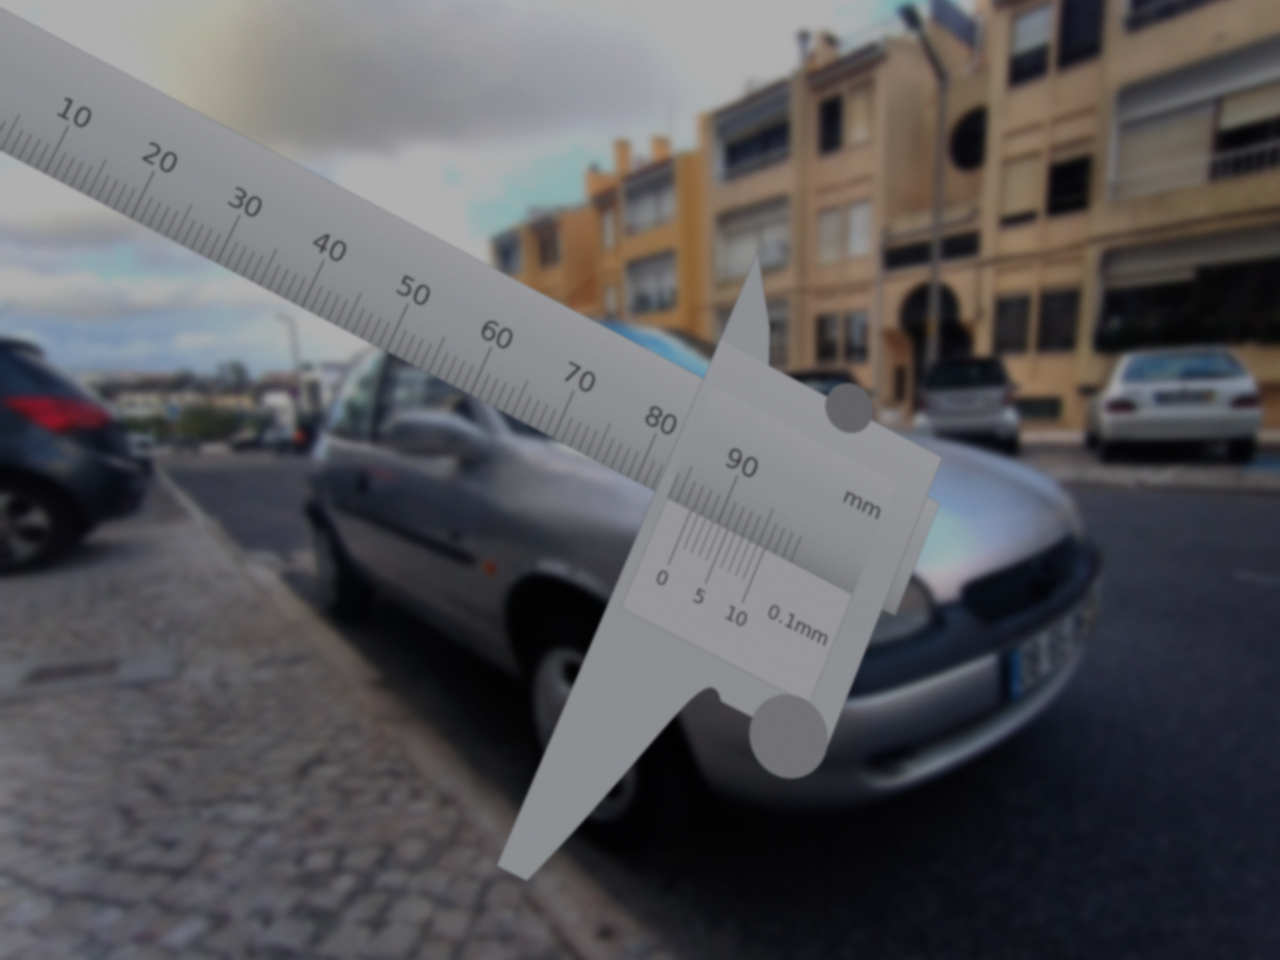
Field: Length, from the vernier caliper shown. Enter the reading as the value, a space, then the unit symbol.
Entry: 86.8 mm
